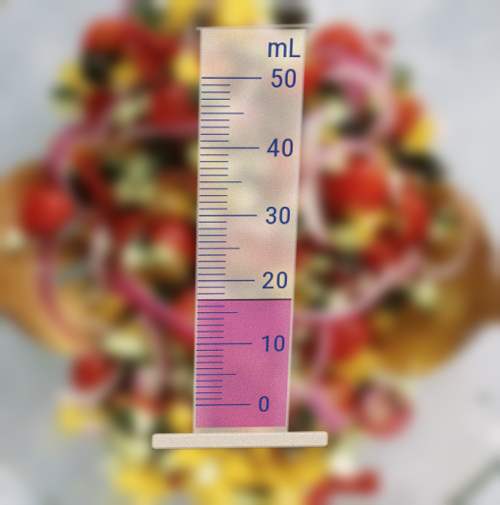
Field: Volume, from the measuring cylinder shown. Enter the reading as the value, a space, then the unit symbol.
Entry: 17 mL
